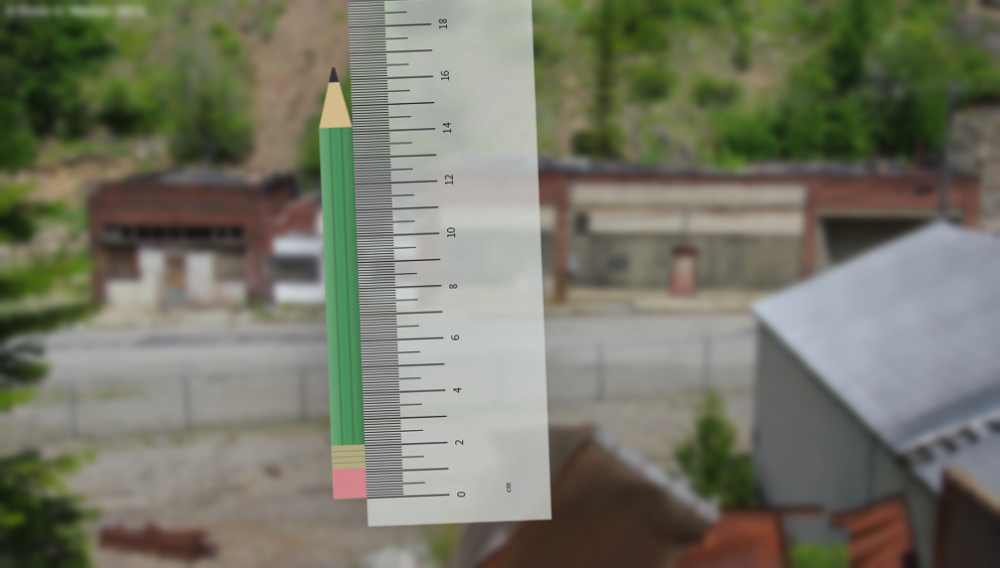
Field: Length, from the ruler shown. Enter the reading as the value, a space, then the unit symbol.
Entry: 16.5 cm
